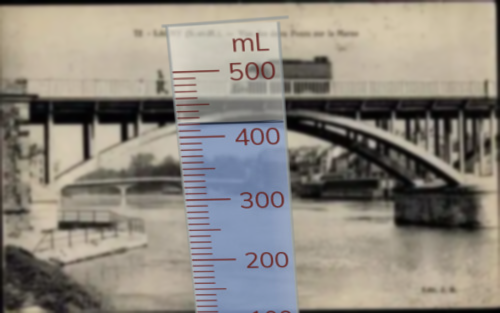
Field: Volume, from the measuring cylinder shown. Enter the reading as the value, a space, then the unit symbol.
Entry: 420 mL
